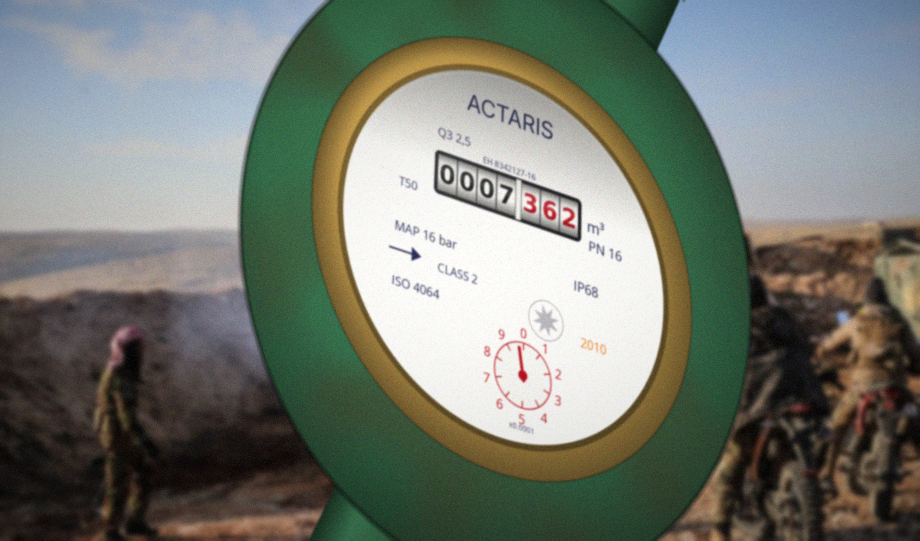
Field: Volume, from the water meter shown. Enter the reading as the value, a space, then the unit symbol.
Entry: 7.3619 m³
